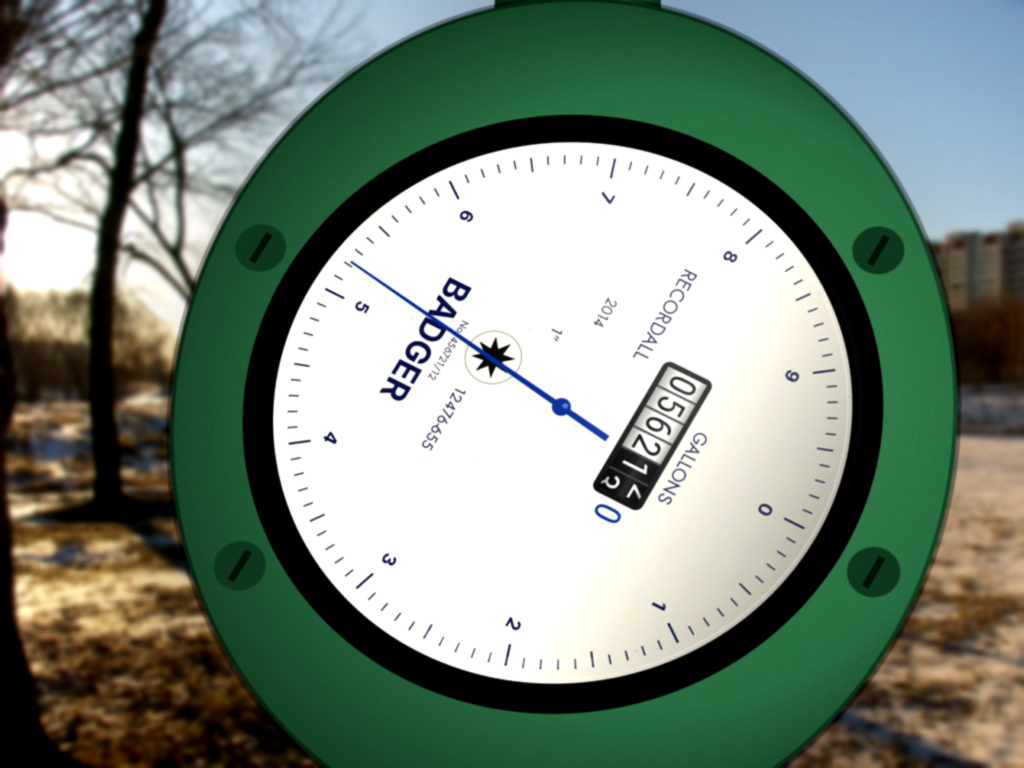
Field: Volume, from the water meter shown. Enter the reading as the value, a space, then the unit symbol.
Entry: 562125.2 gal
